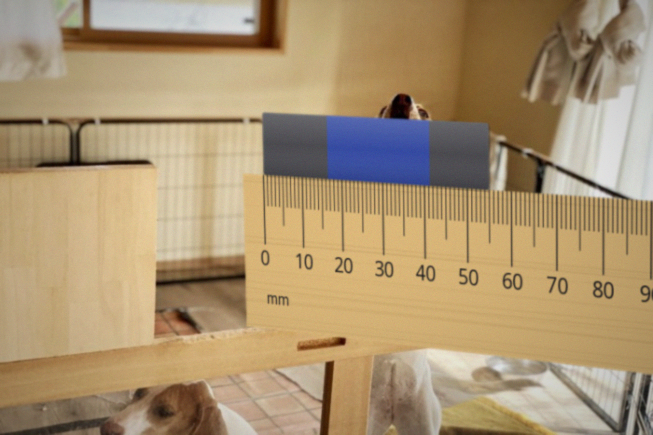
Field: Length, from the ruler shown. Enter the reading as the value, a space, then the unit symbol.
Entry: 55 mm
